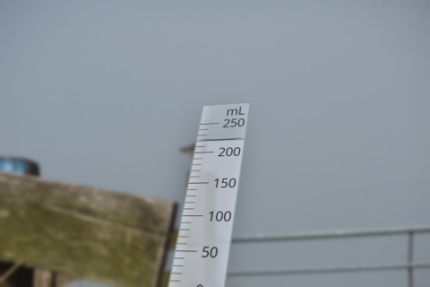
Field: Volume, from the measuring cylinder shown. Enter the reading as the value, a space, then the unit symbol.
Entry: 220 mL
